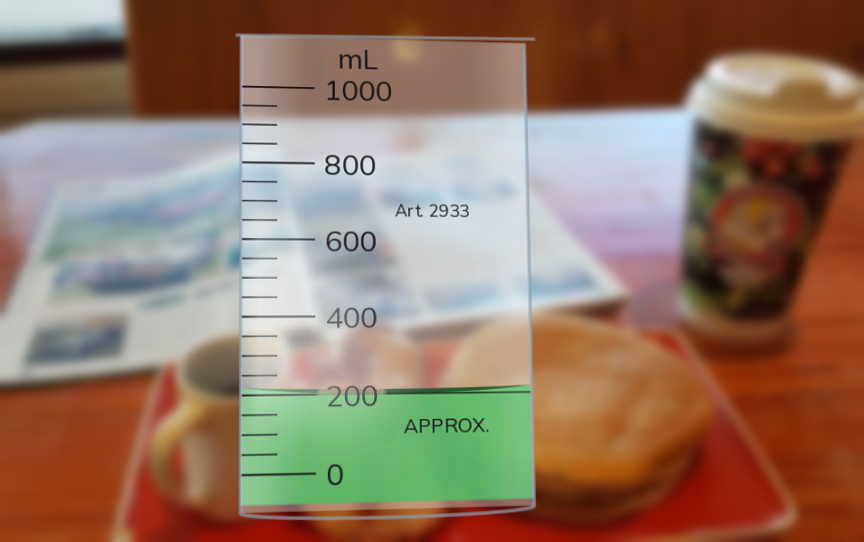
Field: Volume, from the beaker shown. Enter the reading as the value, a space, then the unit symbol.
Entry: 200 mL
